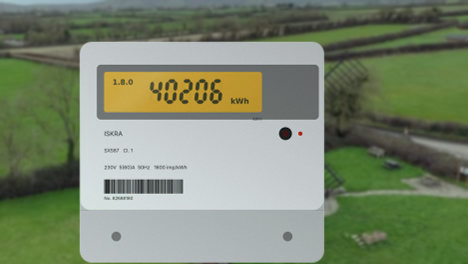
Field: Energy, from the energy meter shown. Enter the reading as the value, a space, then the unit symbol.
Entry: 40206 kWh
